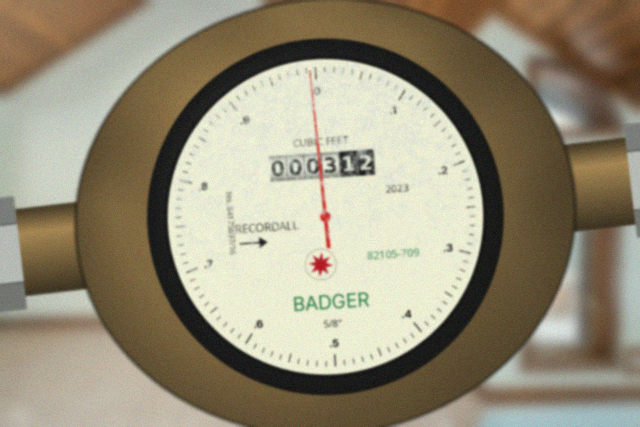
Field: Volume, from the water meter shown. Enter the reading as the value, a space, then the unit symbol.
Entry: 311.99 ft³
